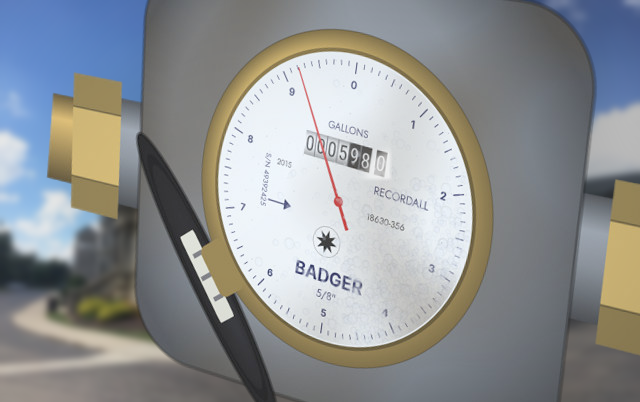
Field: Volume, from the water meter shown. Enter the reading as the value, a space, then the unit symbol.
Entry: 5979.2 gal
